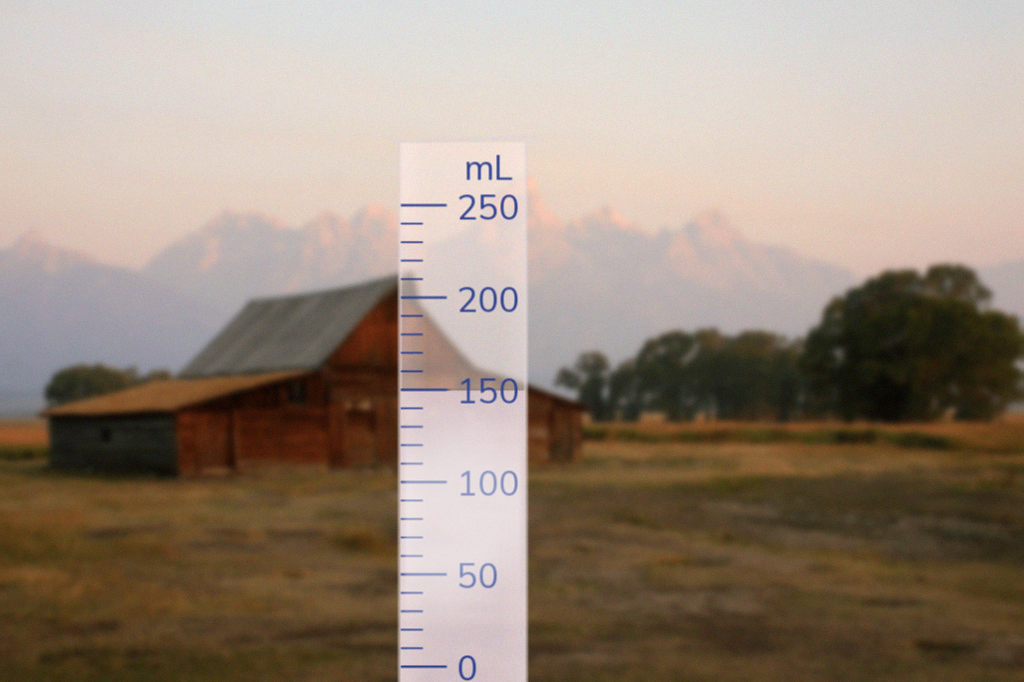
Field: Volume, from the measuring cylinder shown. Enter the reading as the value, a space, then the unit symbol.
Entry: 150 mL
